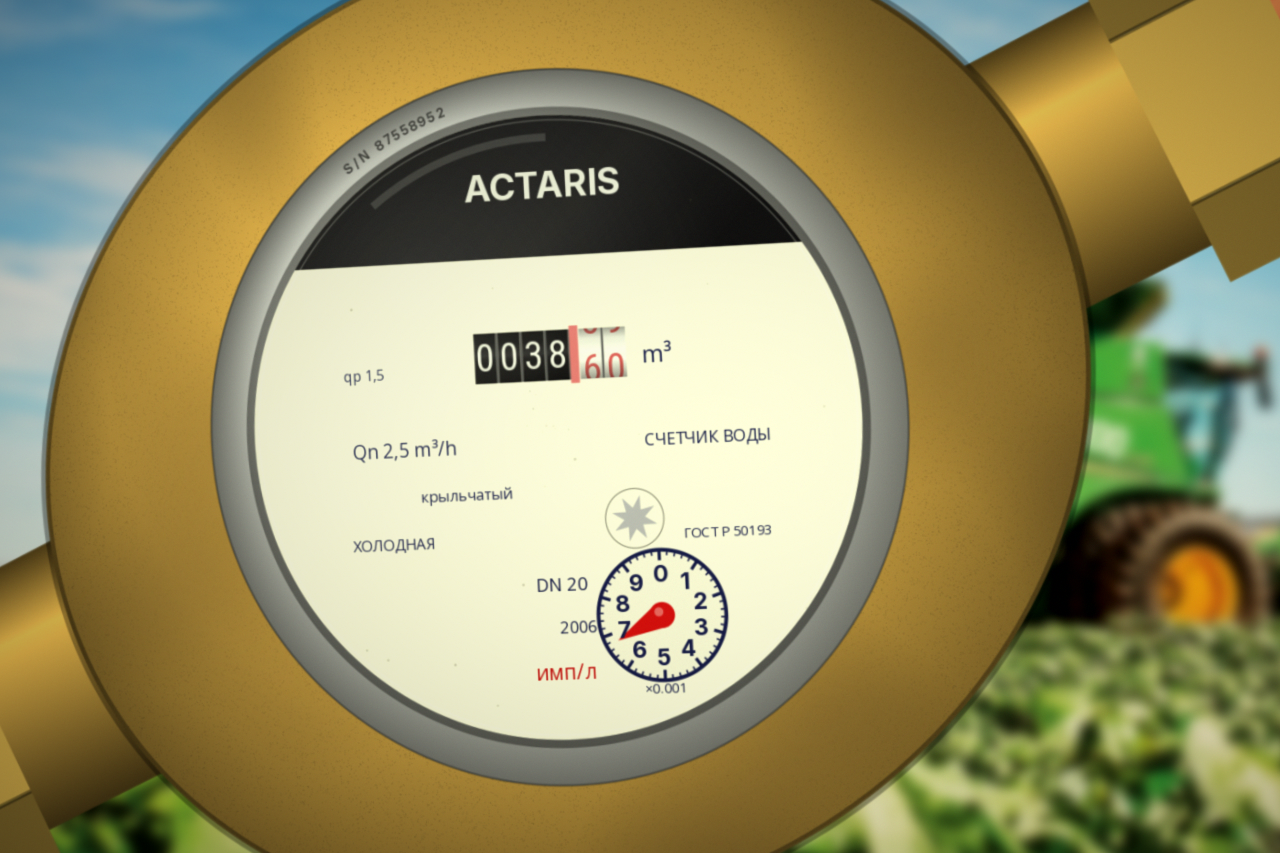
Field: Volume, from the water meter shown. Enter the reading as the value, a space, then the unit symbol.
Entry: 38.596 m³
